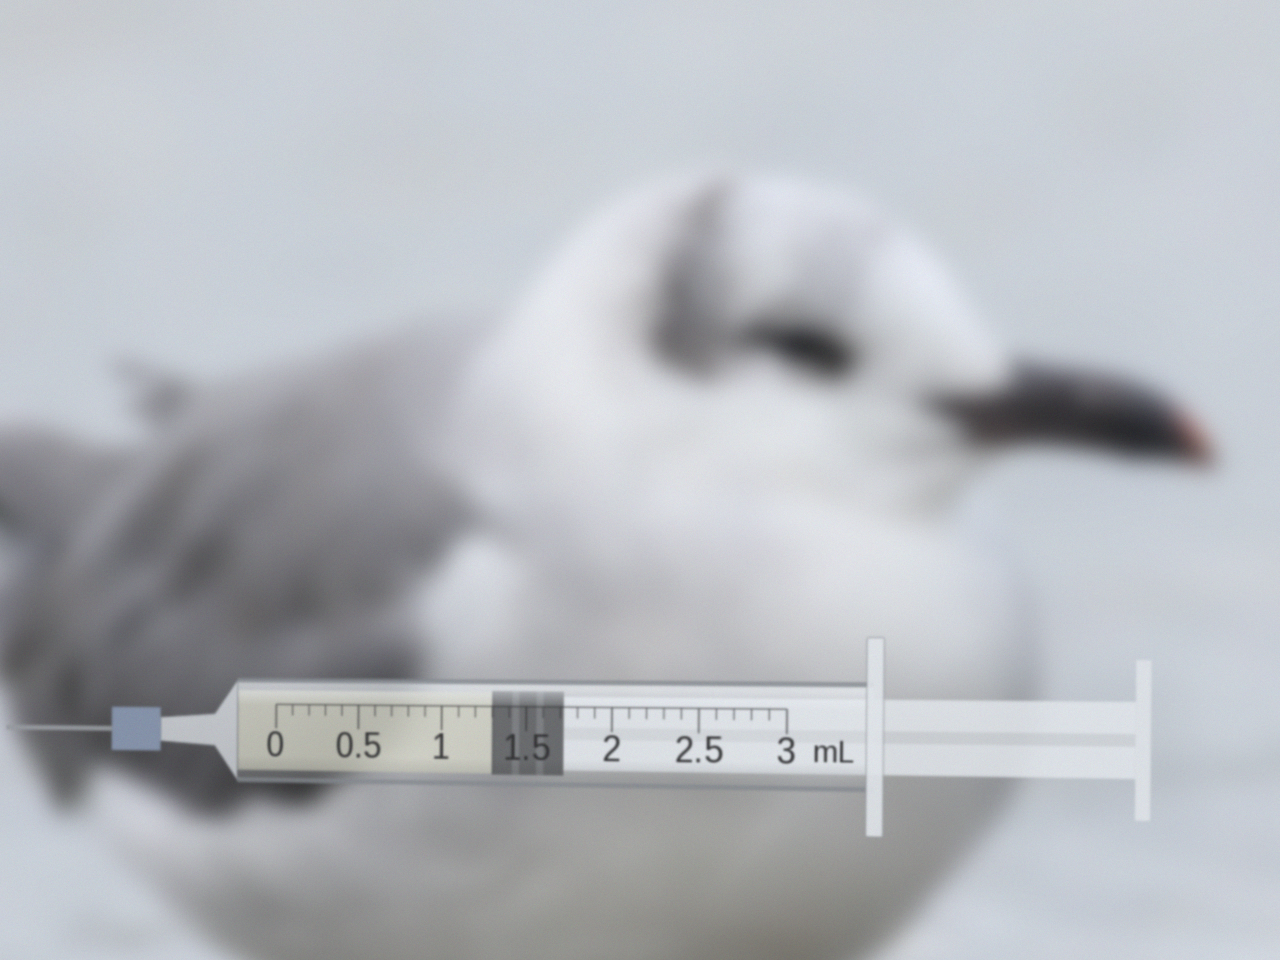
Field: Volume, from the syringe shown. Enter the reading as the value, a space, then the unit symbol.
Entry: 1.3 mL
